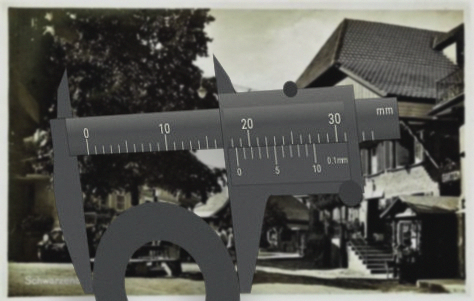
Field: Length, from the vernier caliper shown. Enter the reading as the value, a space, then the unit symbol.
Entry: 18.4 mm
